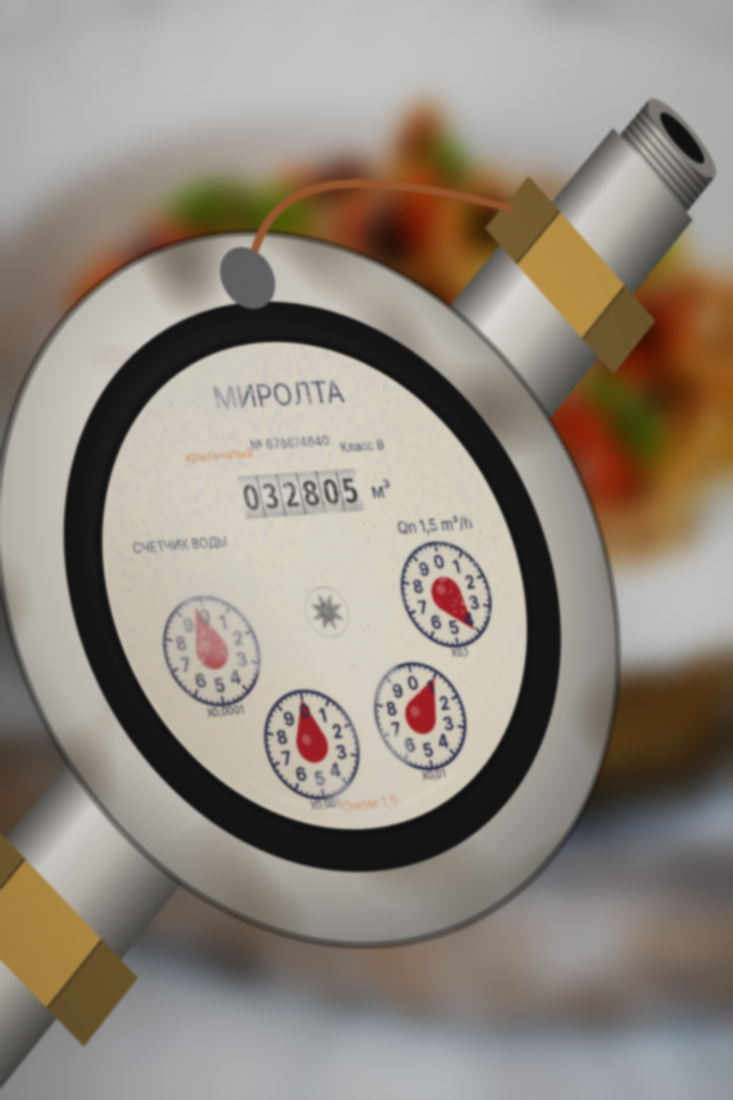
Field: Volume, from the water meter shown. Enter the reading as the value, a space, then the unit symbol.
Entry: 32805.4099 m³
